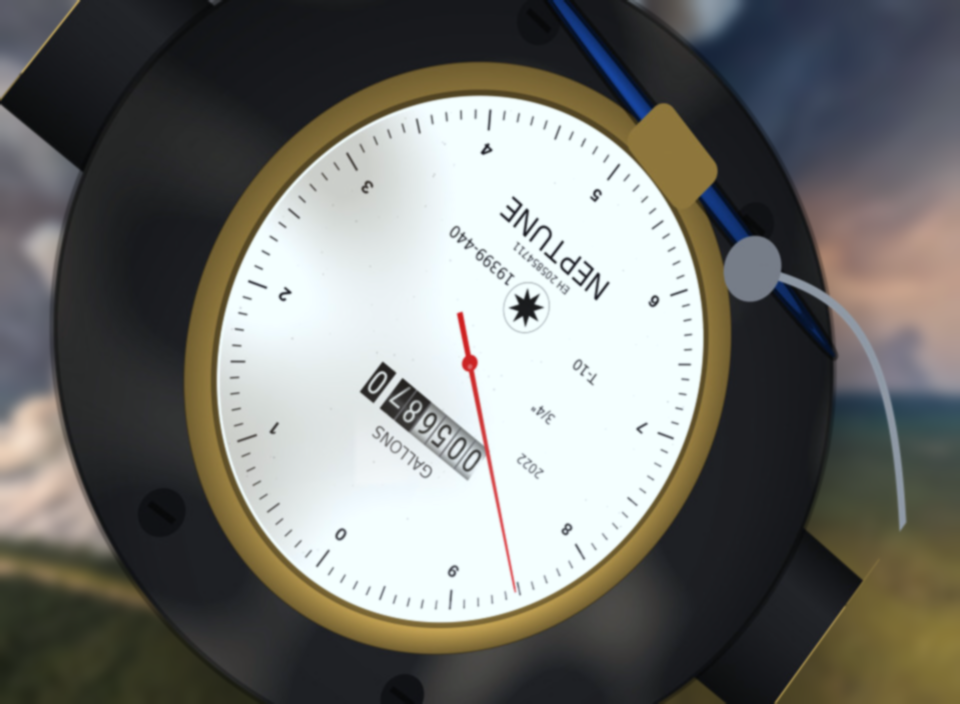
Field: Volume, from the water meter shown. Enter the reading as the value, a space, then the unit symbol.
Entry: 56868.5 gal
